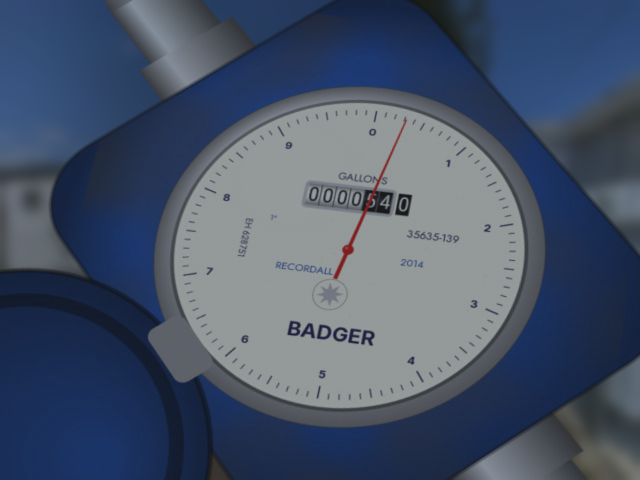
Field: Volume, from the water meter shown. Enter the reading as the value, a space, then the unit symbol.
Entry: 540.3 gal
